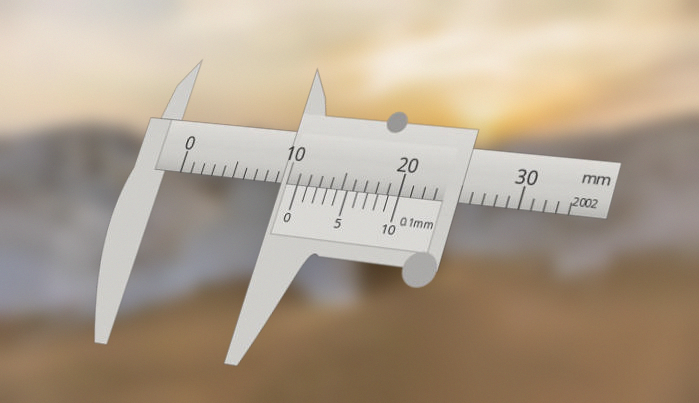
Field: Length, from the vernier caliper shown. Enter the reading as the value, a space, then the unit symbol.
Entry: 11.0 mm
